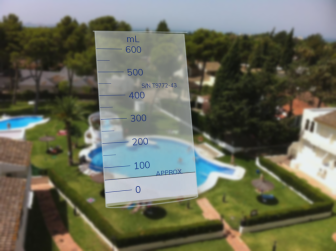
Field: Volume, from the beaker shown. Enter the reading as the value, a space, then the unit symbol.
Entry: 50 mL
